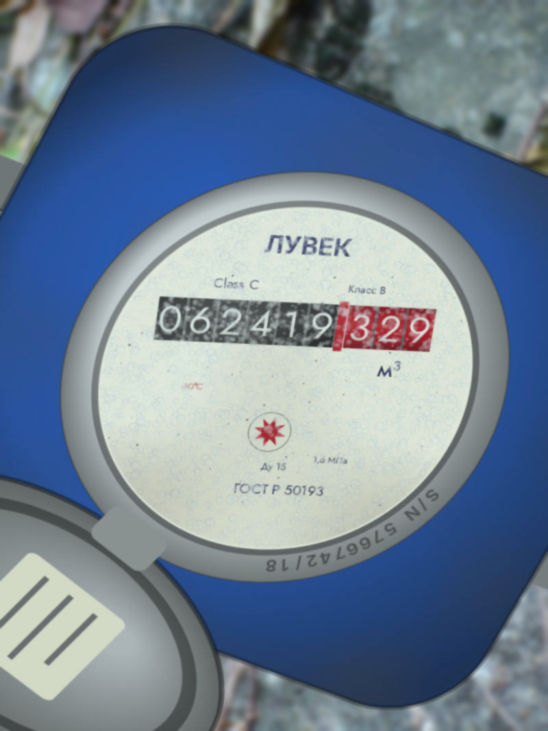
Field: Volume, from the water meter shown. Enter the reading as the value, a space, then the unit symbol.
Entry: 62419.329 m³
